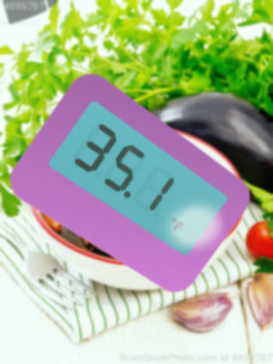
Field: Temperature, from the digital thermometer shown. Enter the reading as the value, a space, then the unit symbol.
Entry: 35.1 °F
